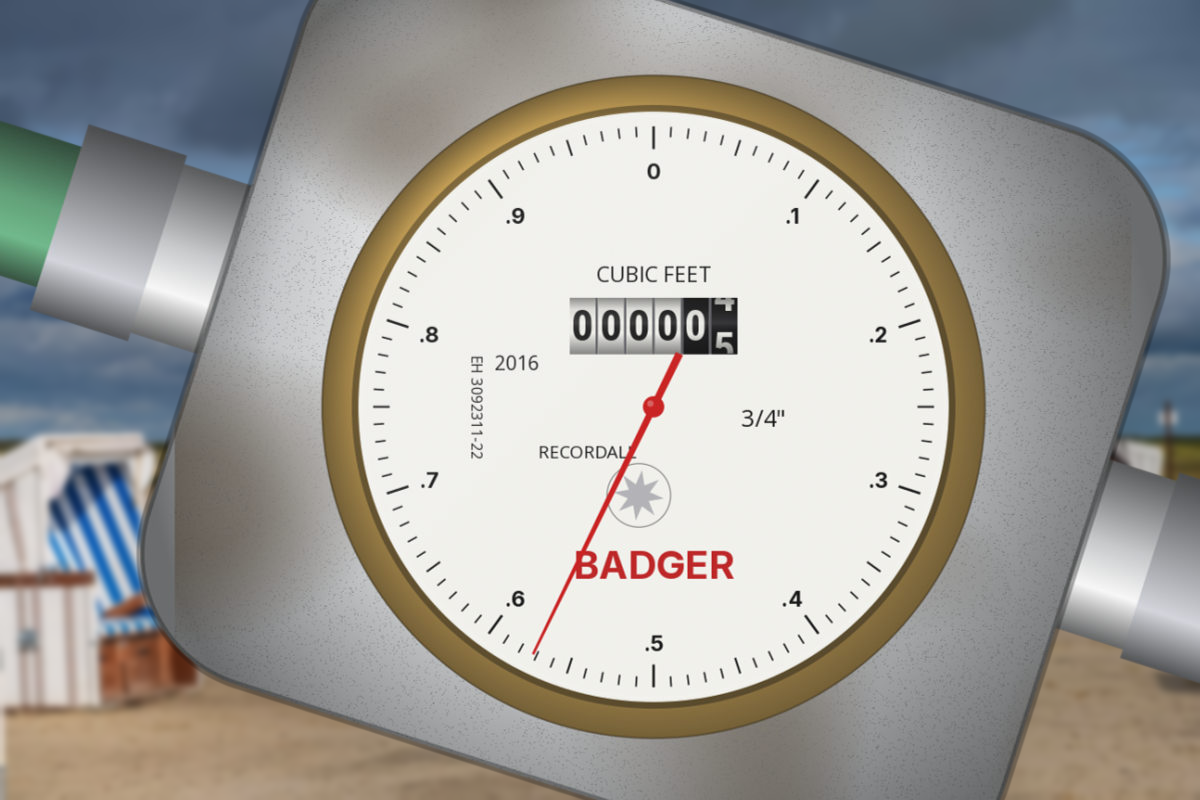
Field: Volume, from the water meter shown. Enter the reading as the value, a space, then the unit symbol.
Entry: 4.57 ft³
